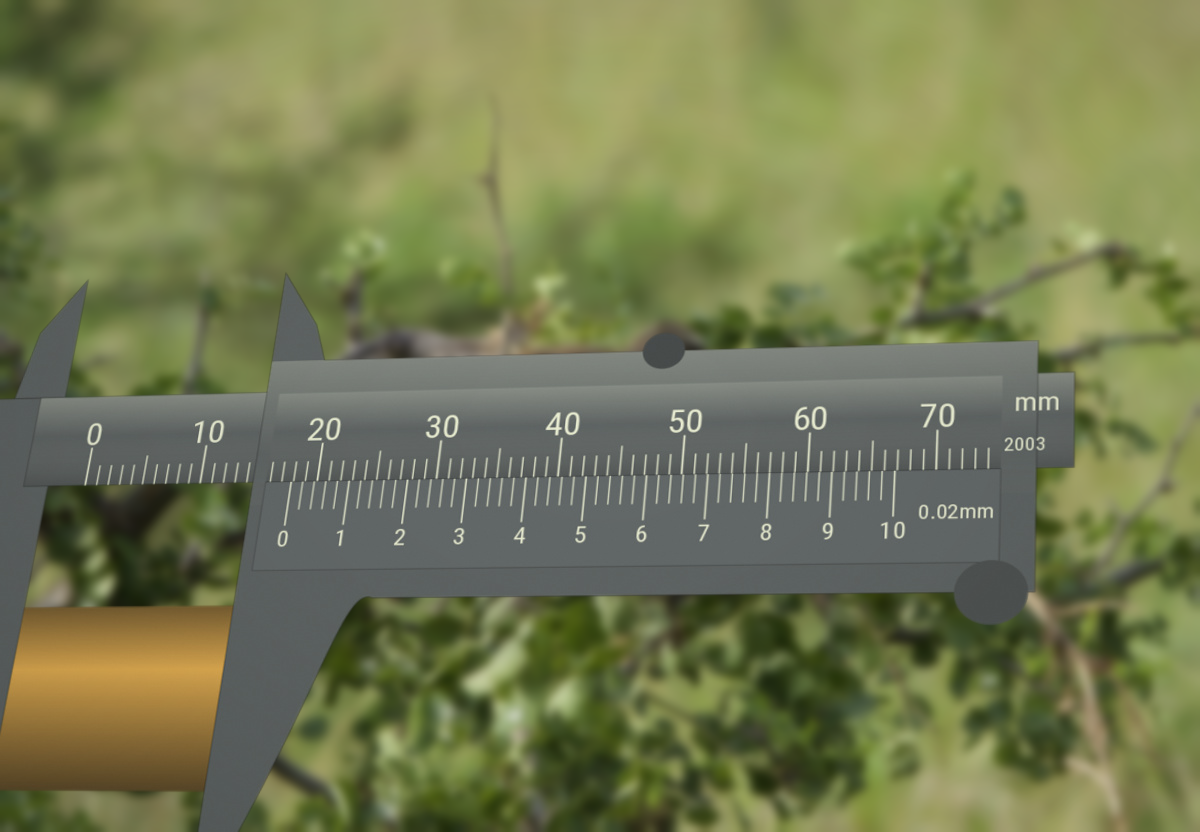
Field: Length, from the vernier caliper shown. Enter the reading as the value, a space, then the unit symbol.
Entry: 17.8 mm
